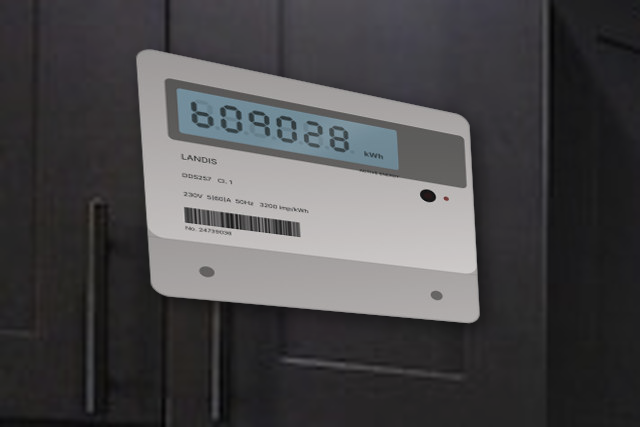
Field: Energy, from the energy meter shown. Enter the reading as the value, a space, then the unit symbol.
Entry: 609028 kWh
